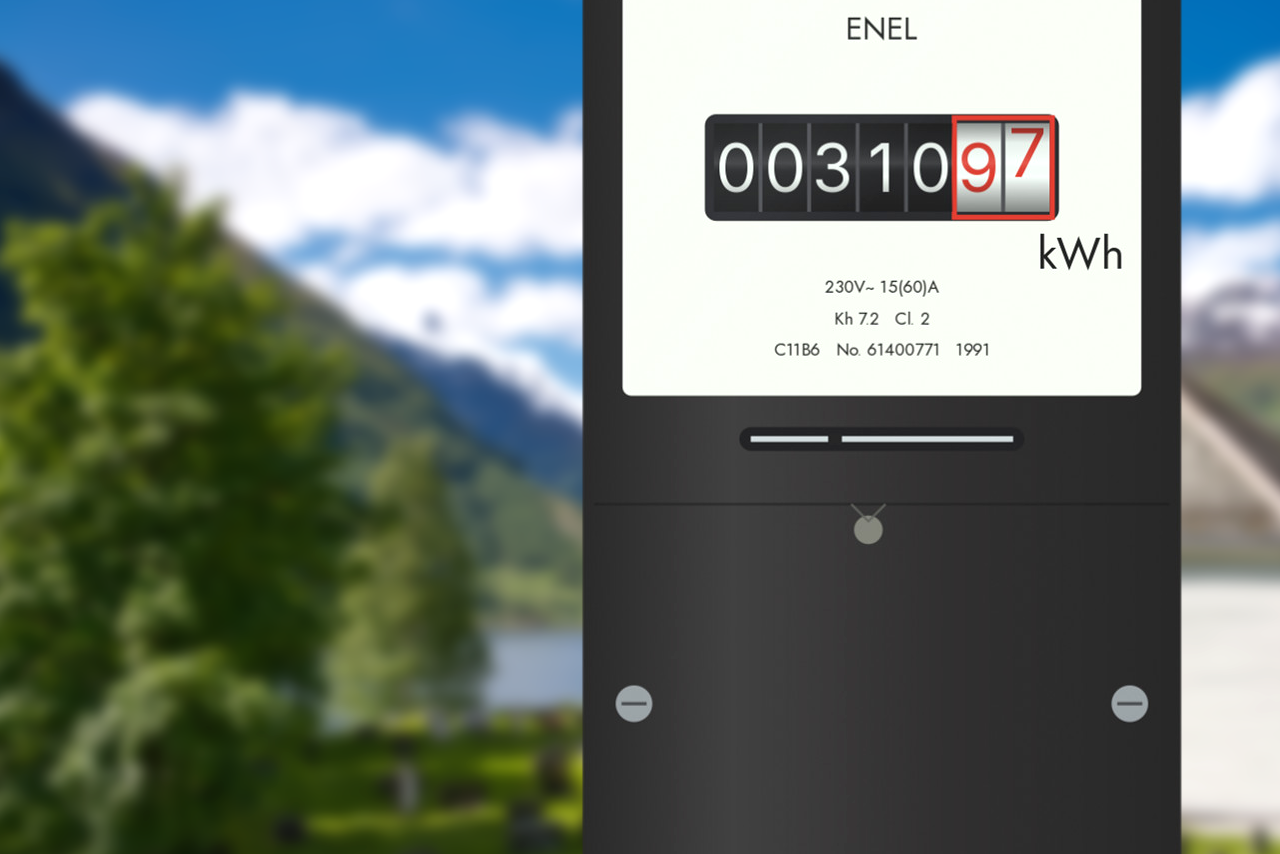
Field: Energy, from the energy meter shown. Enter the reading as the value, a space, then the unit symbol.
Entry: 310.97 kWh
